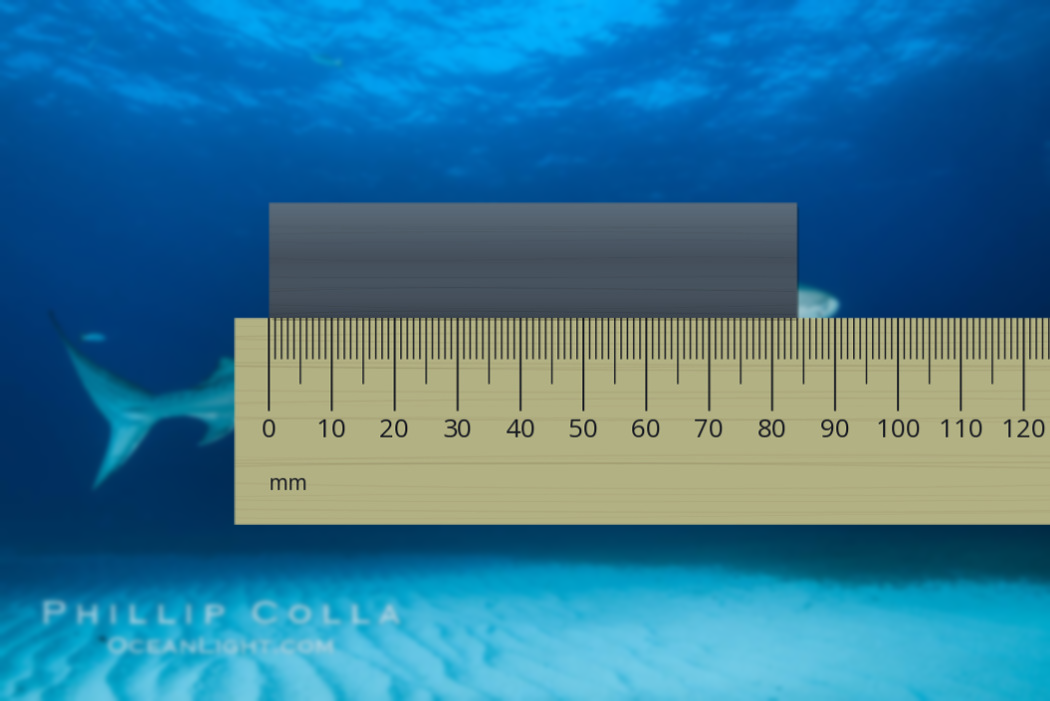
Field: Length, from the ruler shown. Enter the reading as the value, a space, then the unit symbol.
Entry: 84 mm
